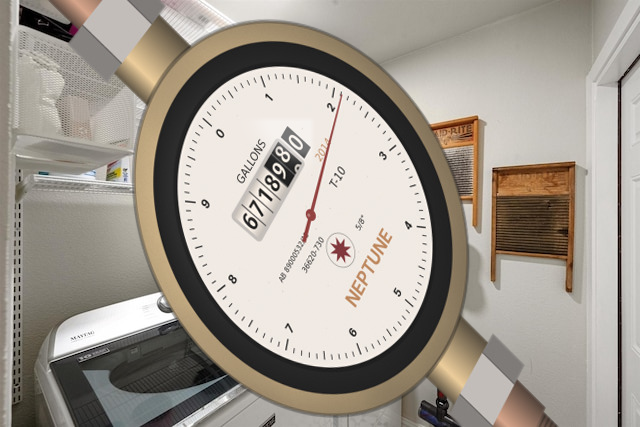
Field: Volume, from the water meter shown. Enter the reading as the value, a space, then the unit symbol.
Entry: 6718982.1 gal
